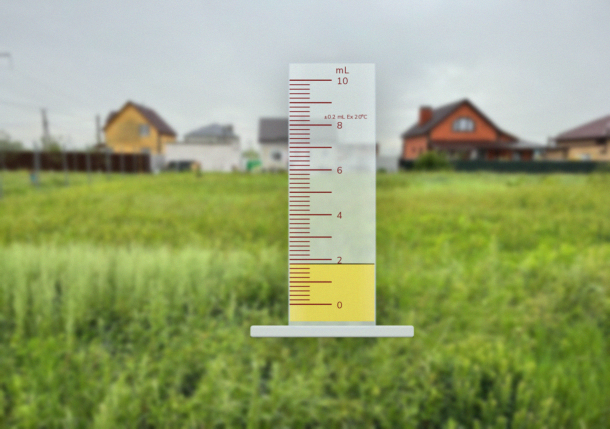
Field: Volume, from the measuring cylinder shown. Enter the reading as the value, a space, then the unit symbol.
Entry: 1.8 mL
